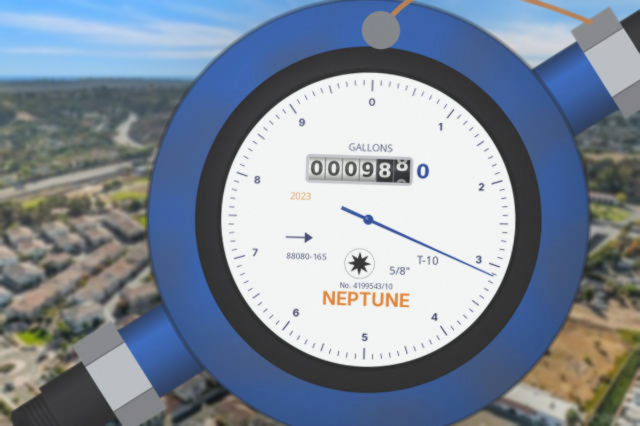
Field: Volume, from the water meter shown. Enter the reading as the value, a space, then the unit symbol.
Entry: 9883.1 gal
